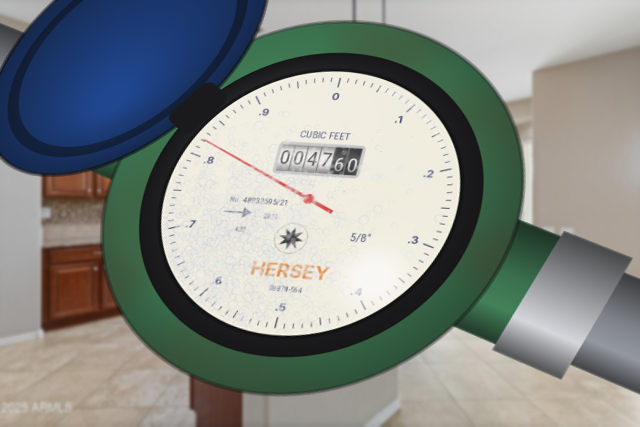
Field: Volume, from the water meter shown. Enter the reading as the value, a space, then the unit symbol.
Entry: 4759.82 ft³
